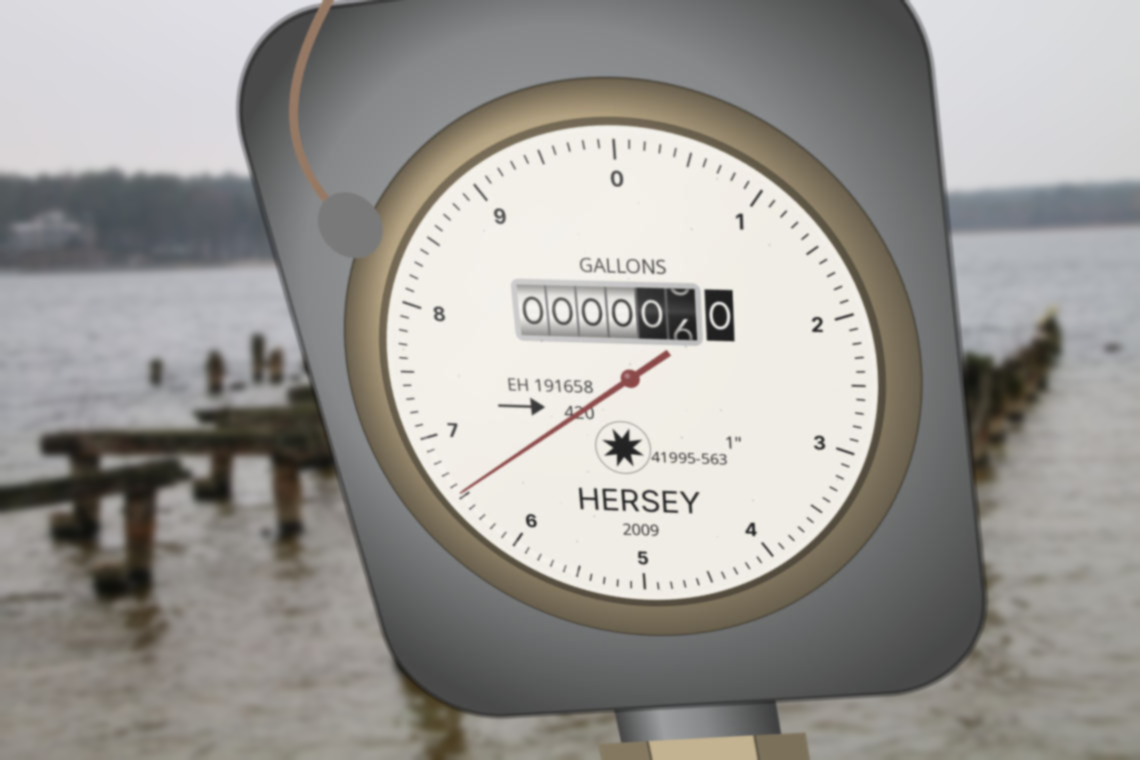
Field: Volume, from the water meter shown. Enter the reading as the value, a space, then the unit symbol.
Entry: 56.5 gal
